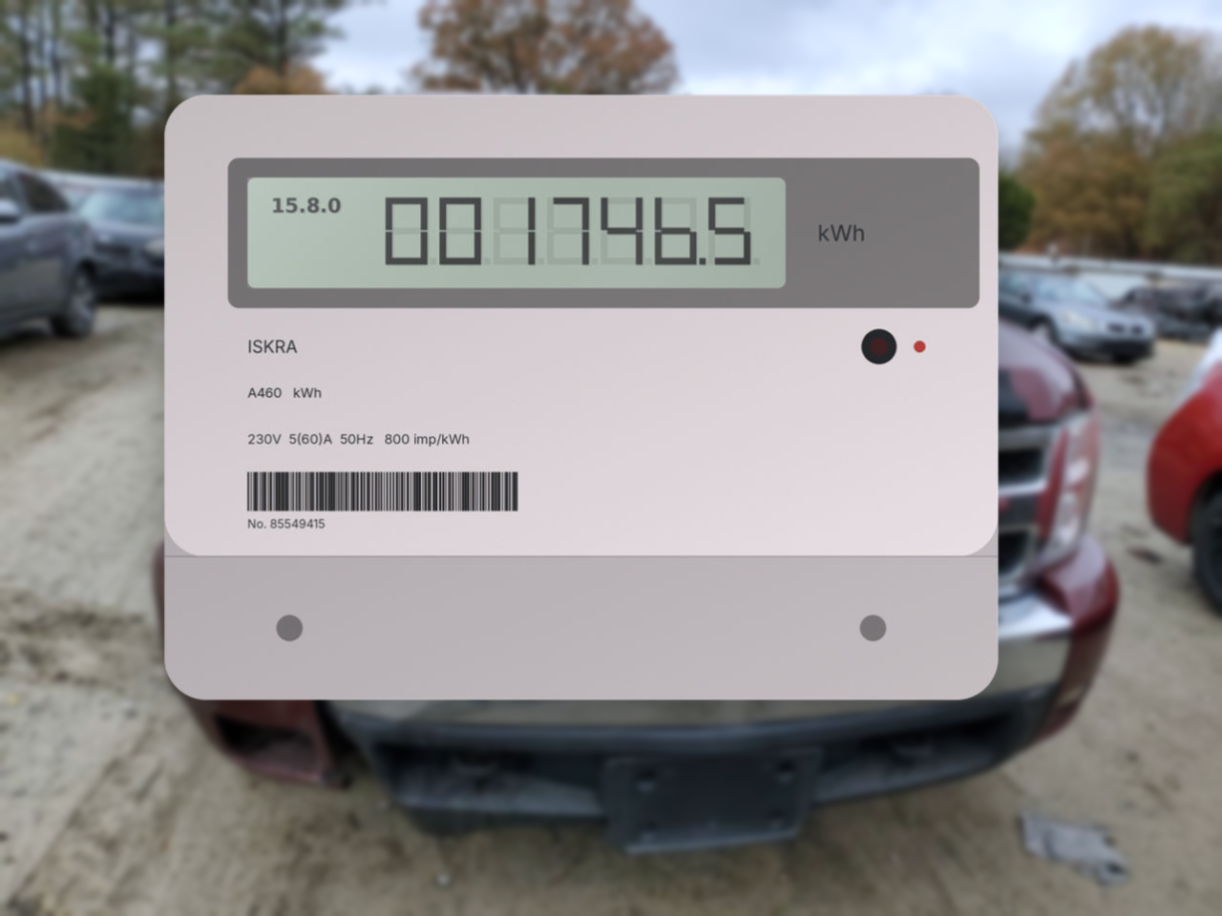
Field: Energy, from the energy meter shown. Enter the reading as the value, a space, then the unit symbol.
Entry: 1746.5 kWh
